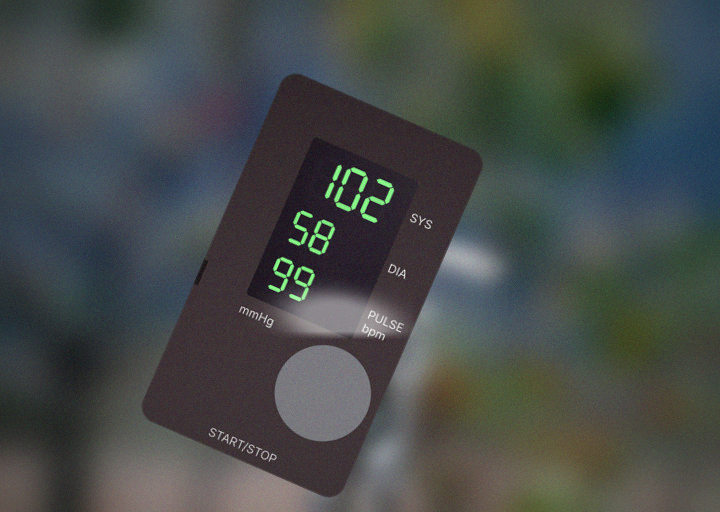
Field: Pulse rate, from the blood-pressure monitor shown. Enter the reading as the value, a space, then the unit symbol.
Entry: 99 bpm
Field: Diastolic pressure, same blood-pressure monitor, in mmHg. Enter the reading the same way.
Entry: 58 mmHg
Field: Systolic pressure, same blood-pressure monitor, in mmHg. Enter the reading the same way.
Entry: 102 mmHg
